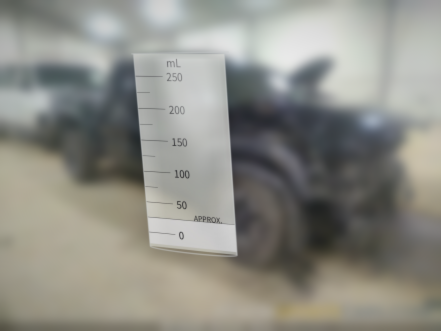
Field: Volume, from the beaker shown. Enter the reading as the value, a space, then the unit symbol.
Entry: 25 mL
